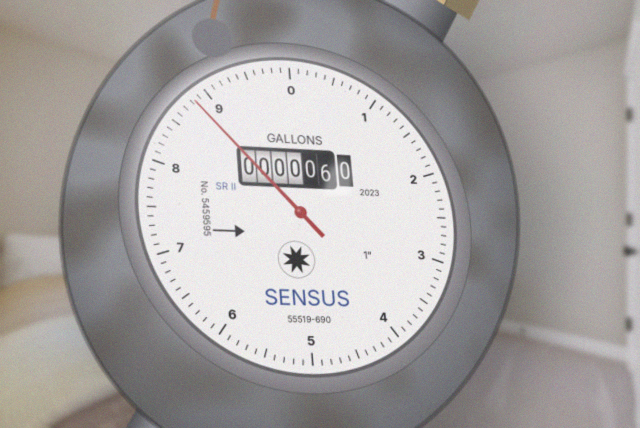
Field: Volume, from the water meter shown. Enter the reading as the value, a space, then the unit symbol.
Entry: 58.8 gal
